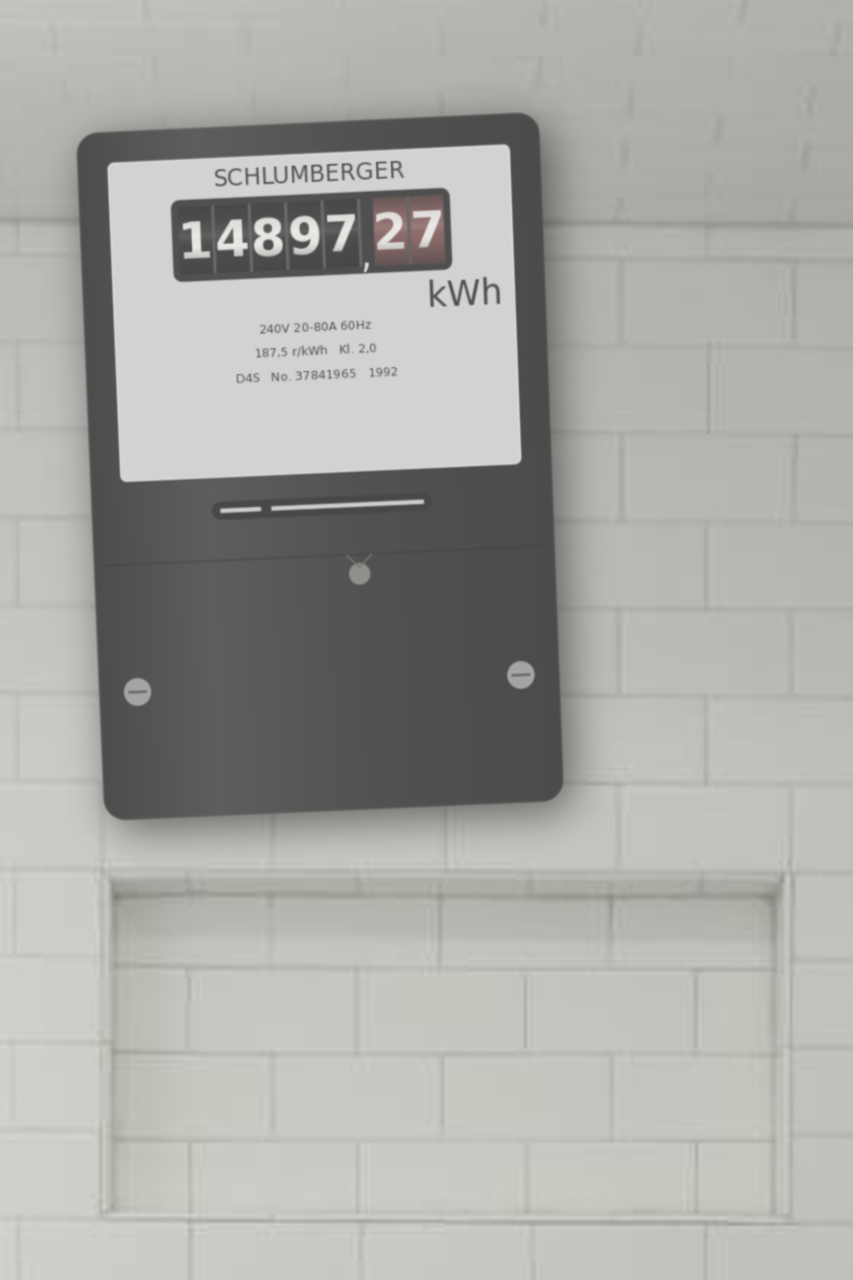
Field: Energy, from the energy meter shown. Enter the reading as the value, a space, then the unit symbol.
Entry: 14897.27 kWh
